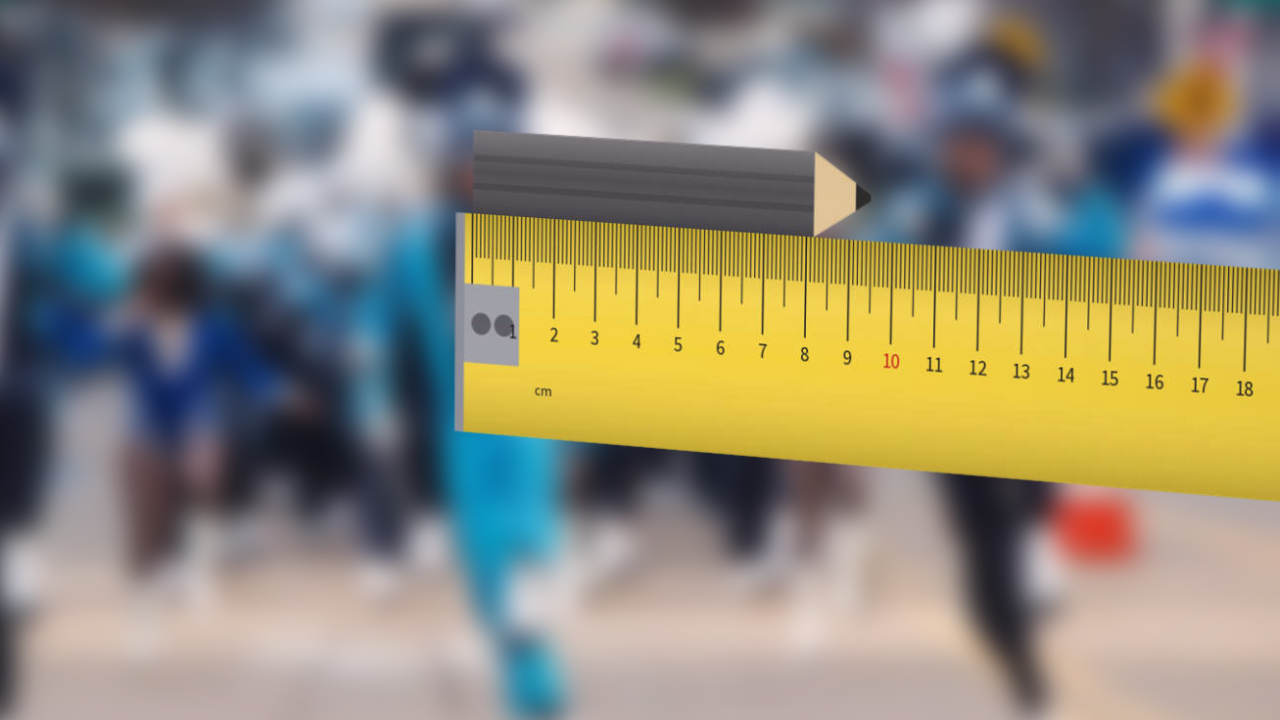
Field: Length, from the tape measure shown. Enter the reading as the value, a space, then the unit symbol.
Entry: 9.5 cm
